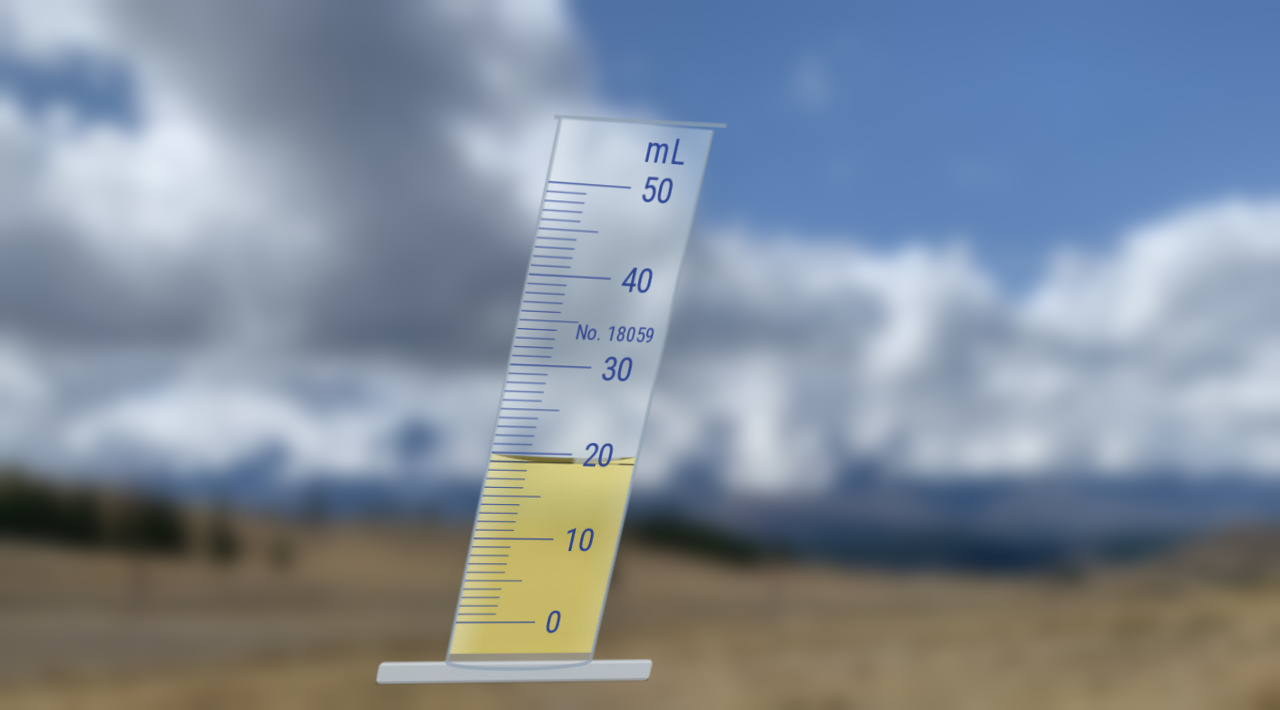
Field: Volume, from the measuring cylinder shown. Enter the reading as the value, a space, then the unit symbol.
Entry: 19 mL
